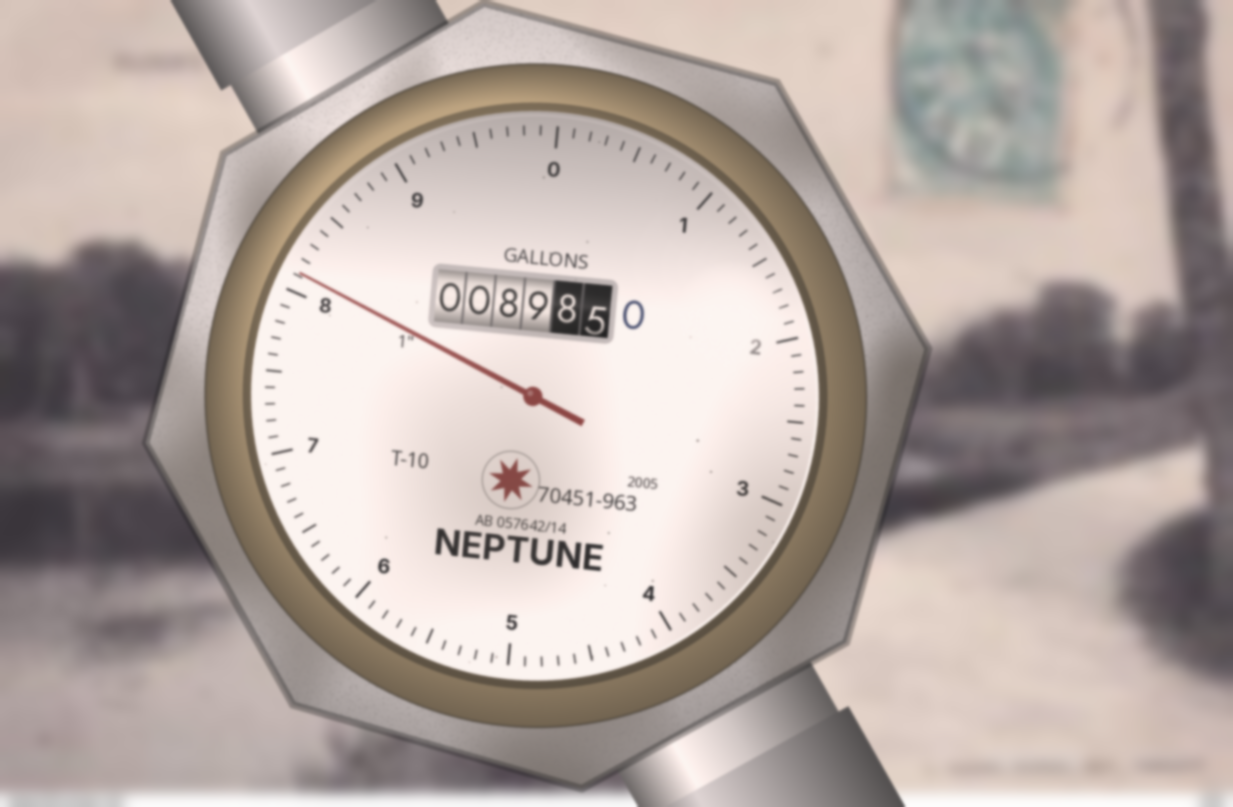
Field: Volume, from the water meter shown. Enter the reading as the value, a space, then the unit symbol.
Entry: 89848.1 gal
